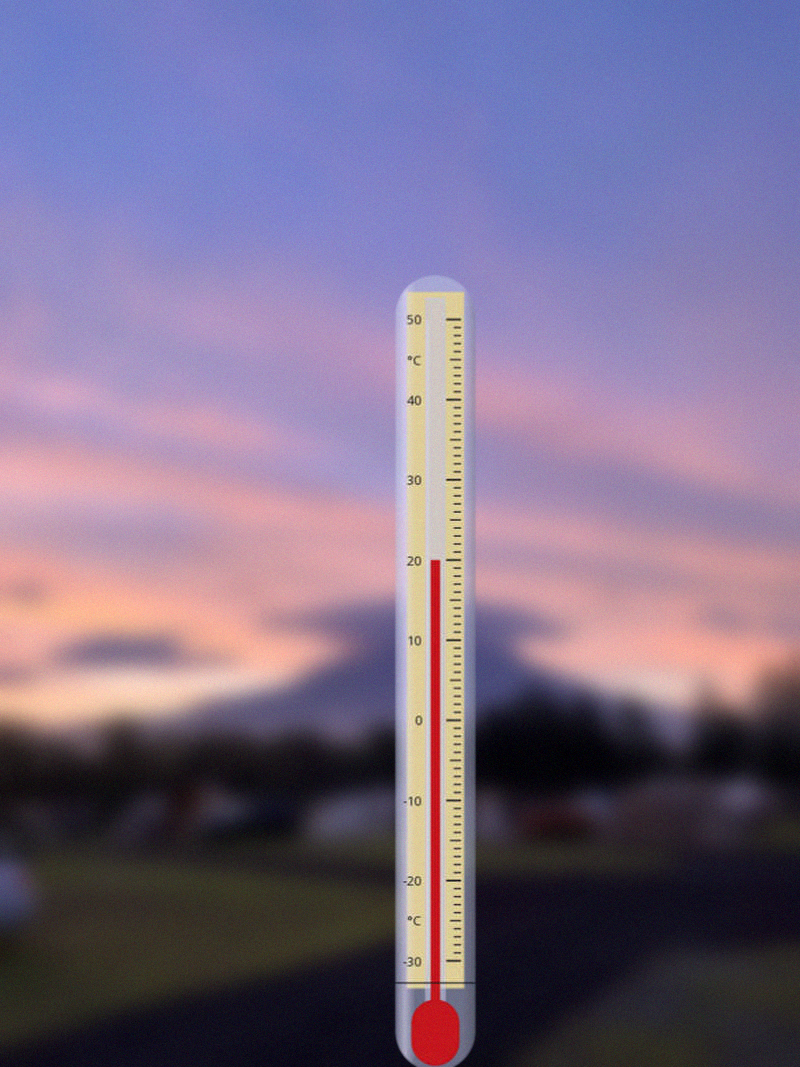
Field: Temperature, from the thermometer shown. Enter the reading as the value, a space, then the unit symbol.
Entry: 20 °C
